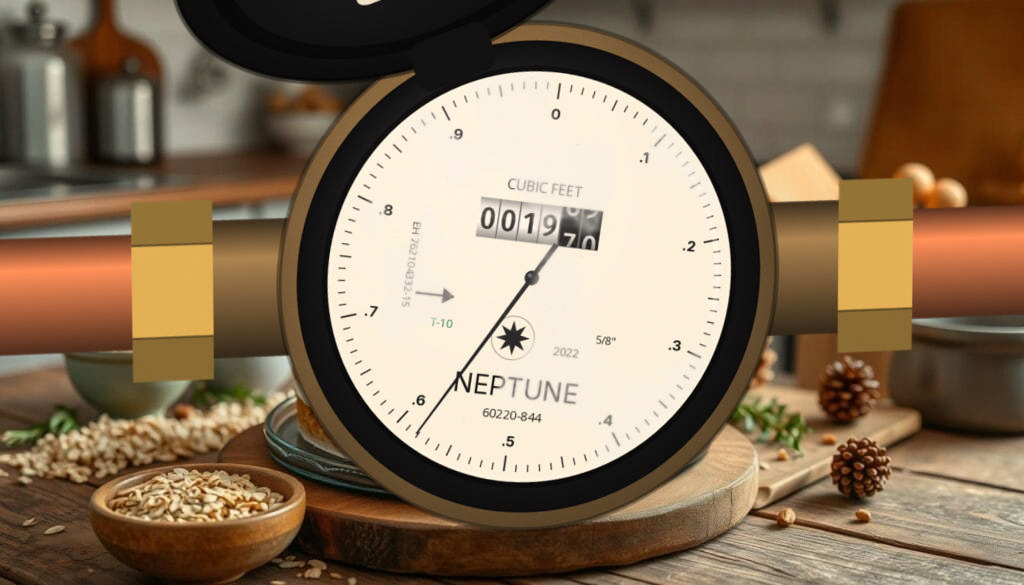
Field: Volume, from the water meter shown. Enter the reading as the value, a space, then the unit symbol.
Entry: 1969.58 ft³
